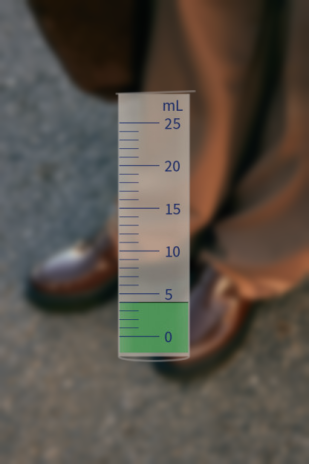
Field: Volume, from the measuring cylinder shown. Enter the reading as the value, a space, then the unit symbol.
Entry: 4 mL
